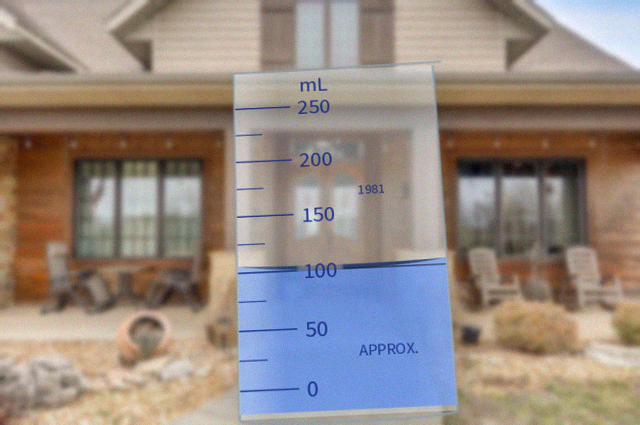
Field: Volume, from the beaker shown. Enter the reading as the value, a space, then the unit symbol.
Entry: 100 mL
